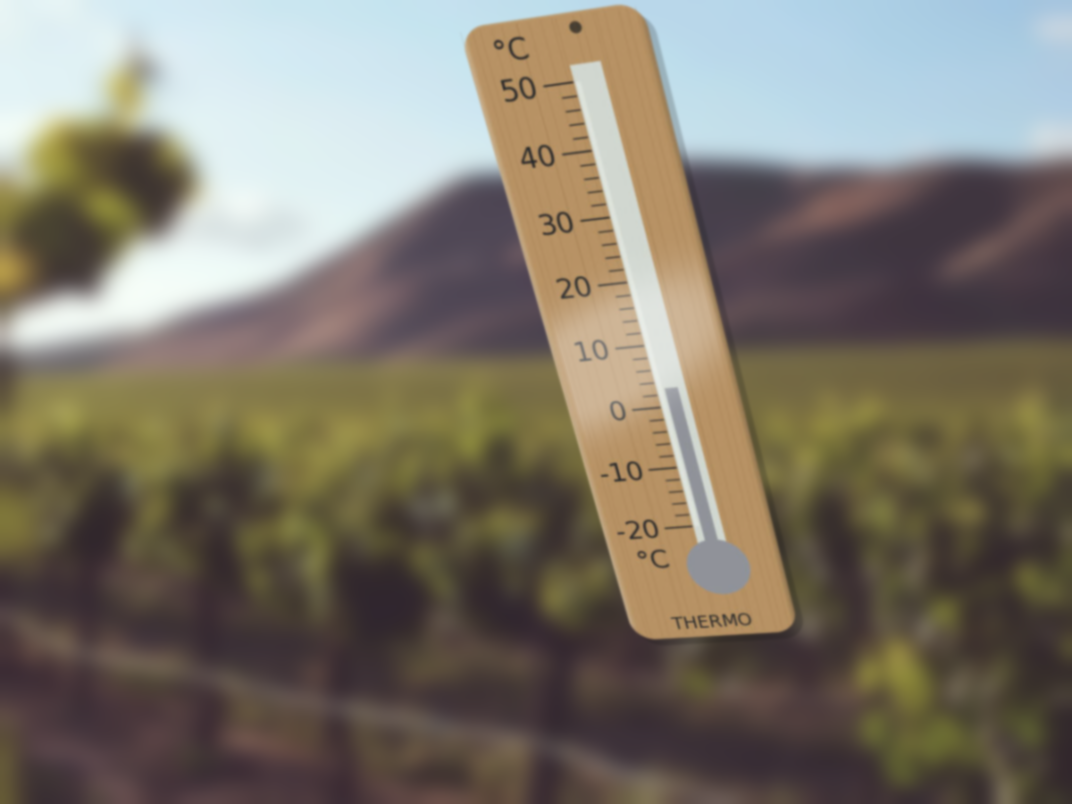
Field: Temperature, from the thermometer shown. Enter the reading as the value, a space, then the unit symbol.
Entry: 3 °C
